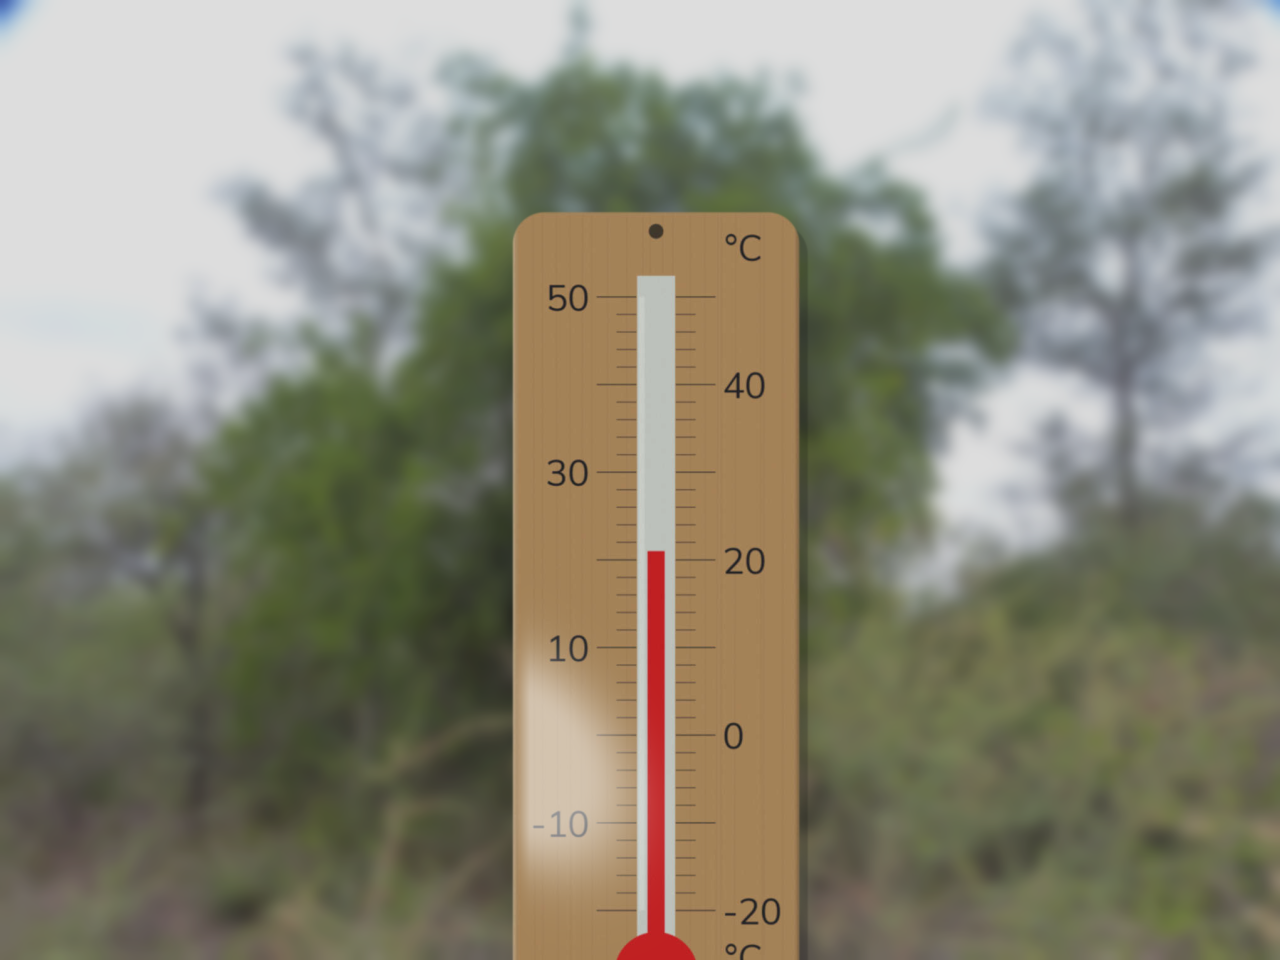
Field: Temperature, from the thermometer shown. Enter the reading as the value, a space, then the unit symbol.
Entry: 21 °C
